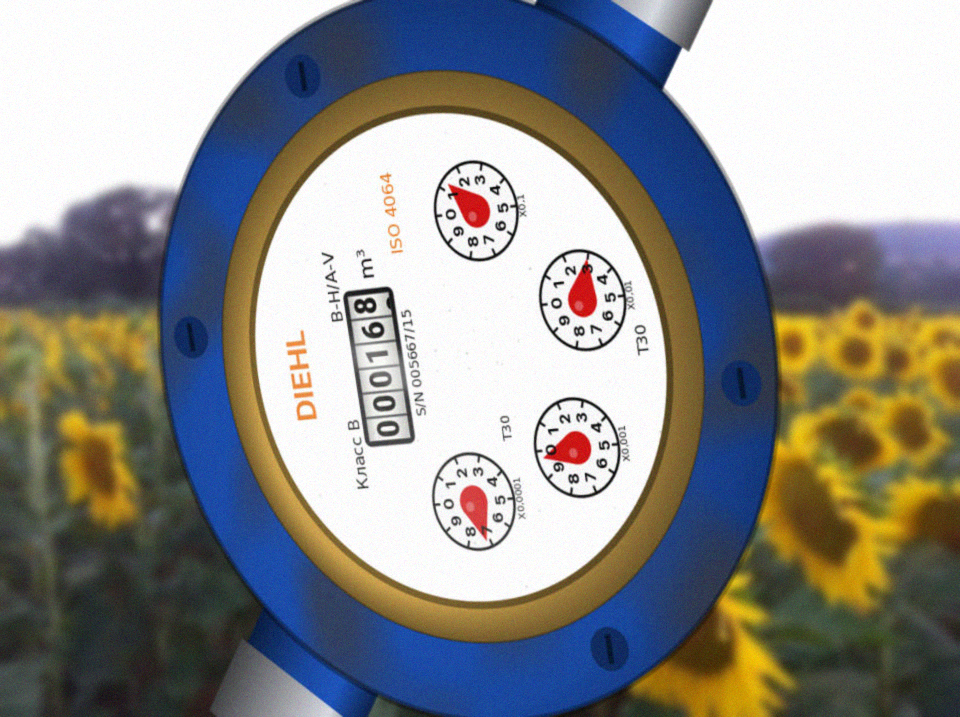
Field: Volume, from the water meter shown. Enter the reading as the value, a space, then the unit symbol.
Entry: 168.1297 m³
